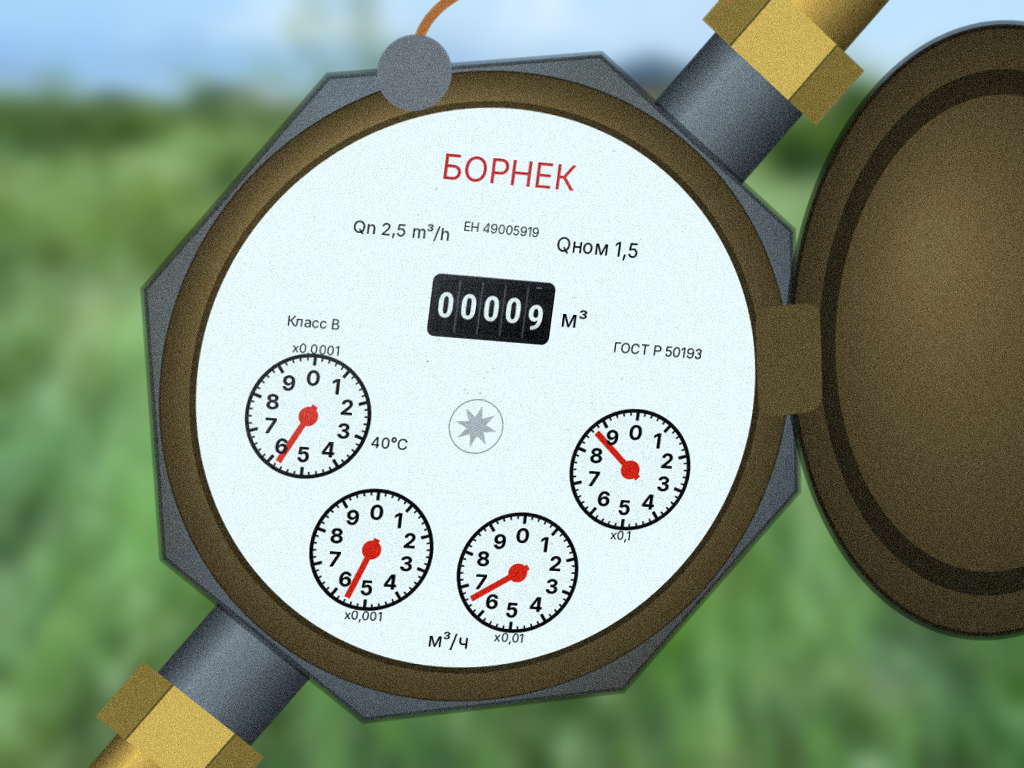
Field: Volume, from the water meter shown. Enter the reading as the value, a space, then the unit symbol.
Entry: 8.8655 m³
